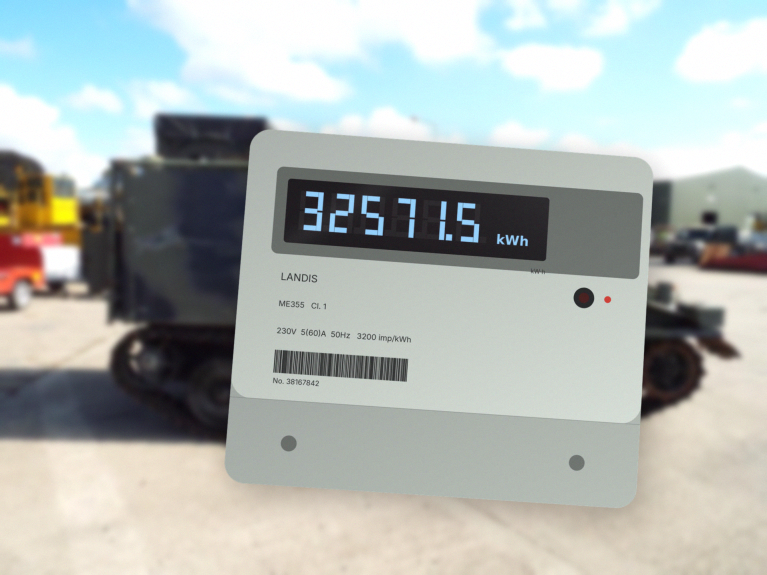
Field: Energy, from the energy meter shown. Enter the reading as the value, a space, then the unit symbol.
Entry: 32571.5 kWh
